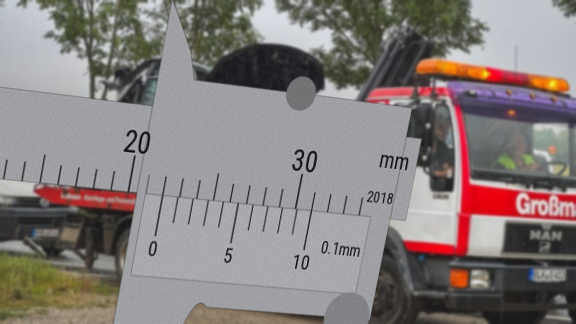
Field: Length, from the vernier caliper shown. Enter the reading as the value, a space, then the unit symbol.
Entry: 22.0 mm
